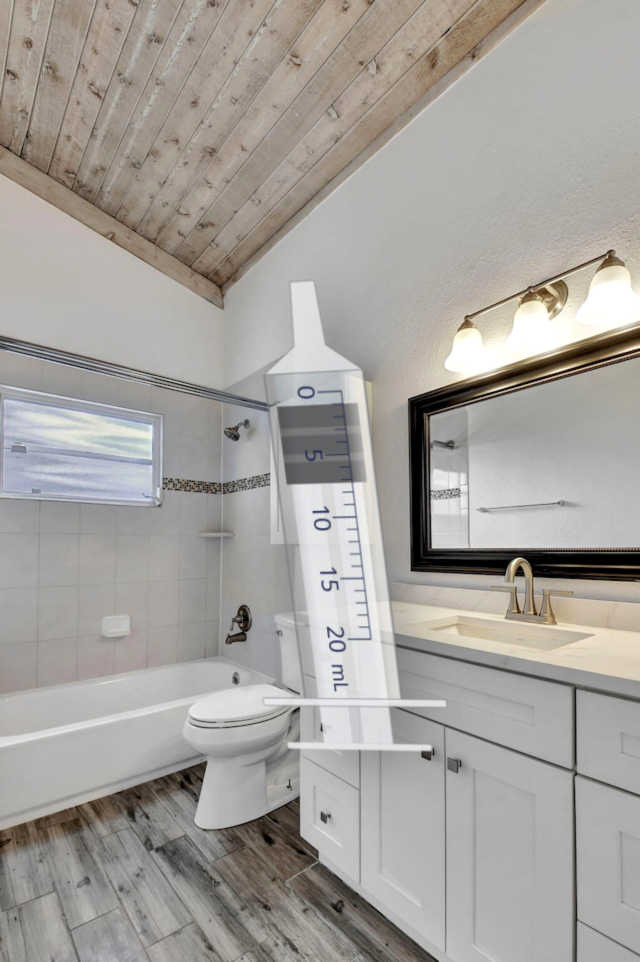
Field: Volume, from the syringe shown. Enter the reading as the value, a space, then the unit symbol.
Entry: 1 mL
